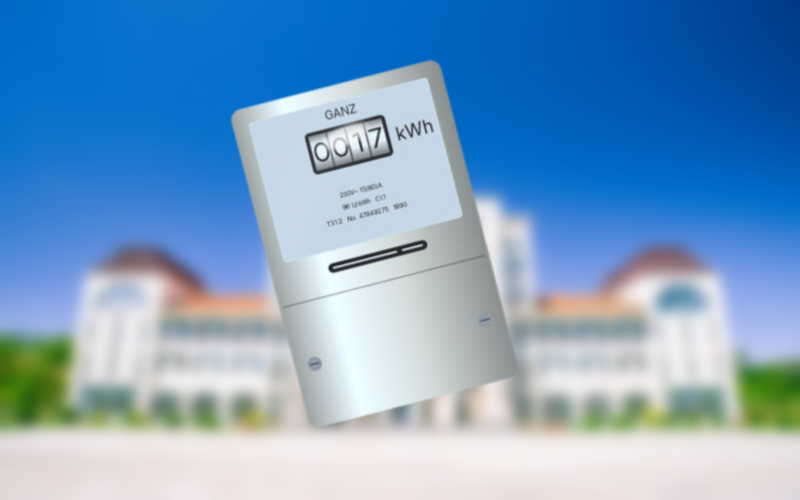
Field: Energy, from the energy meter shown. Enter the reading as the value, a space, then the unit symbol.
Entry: 17 kWh
